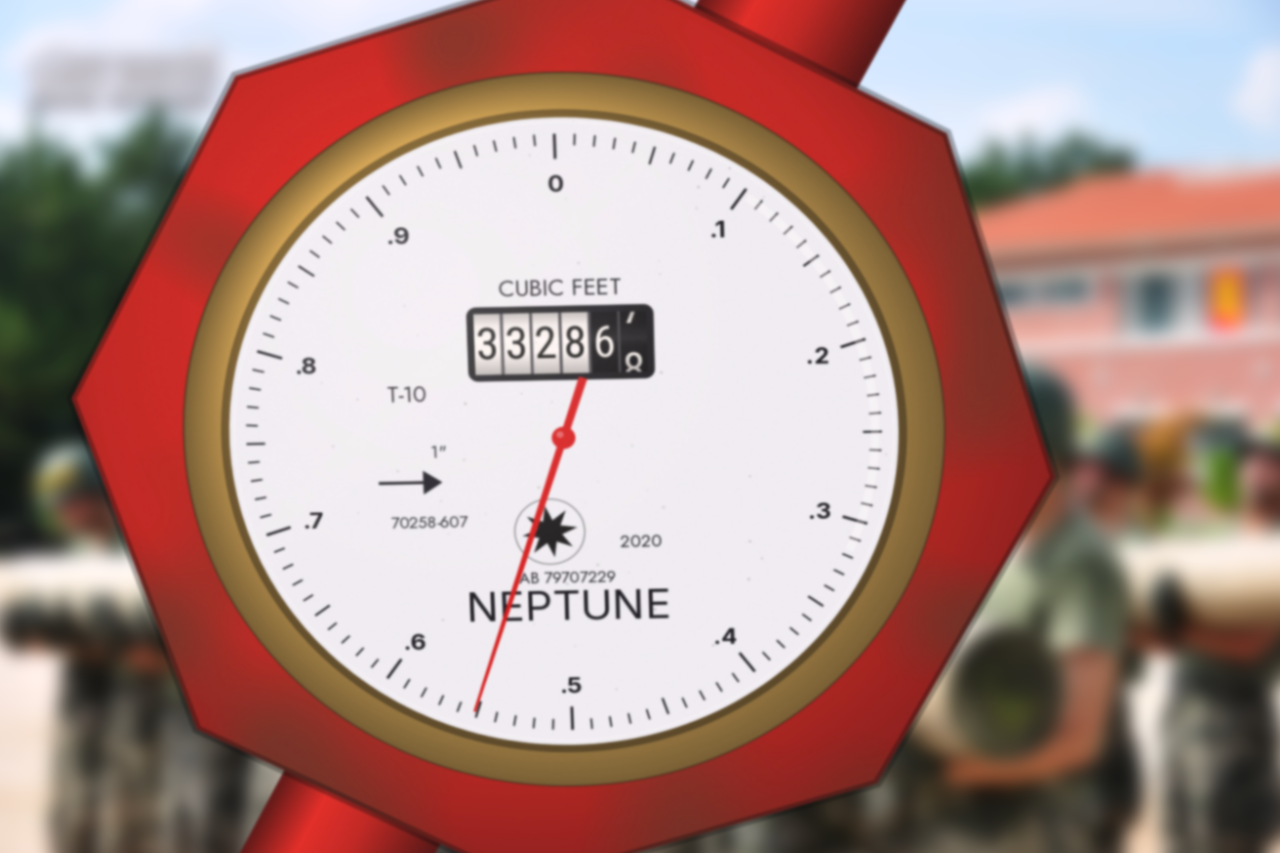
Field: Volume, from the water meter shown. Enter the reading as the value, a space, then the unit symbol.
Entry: 332867.55 ft³
